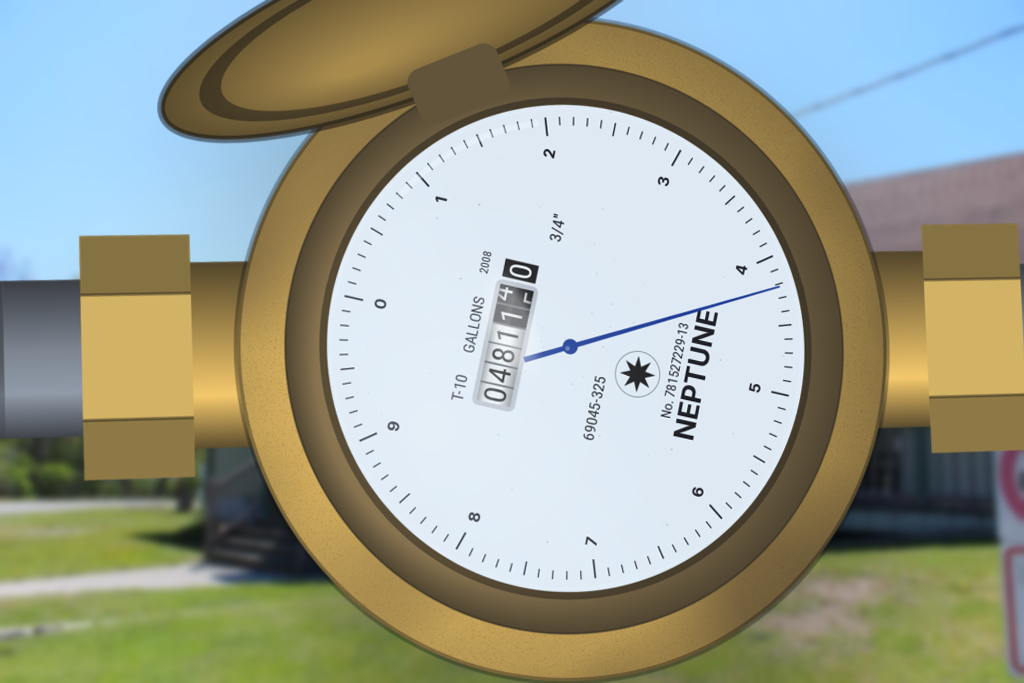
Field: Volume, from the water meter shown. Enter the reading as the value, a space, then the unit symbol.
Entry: 481144.2 gal
